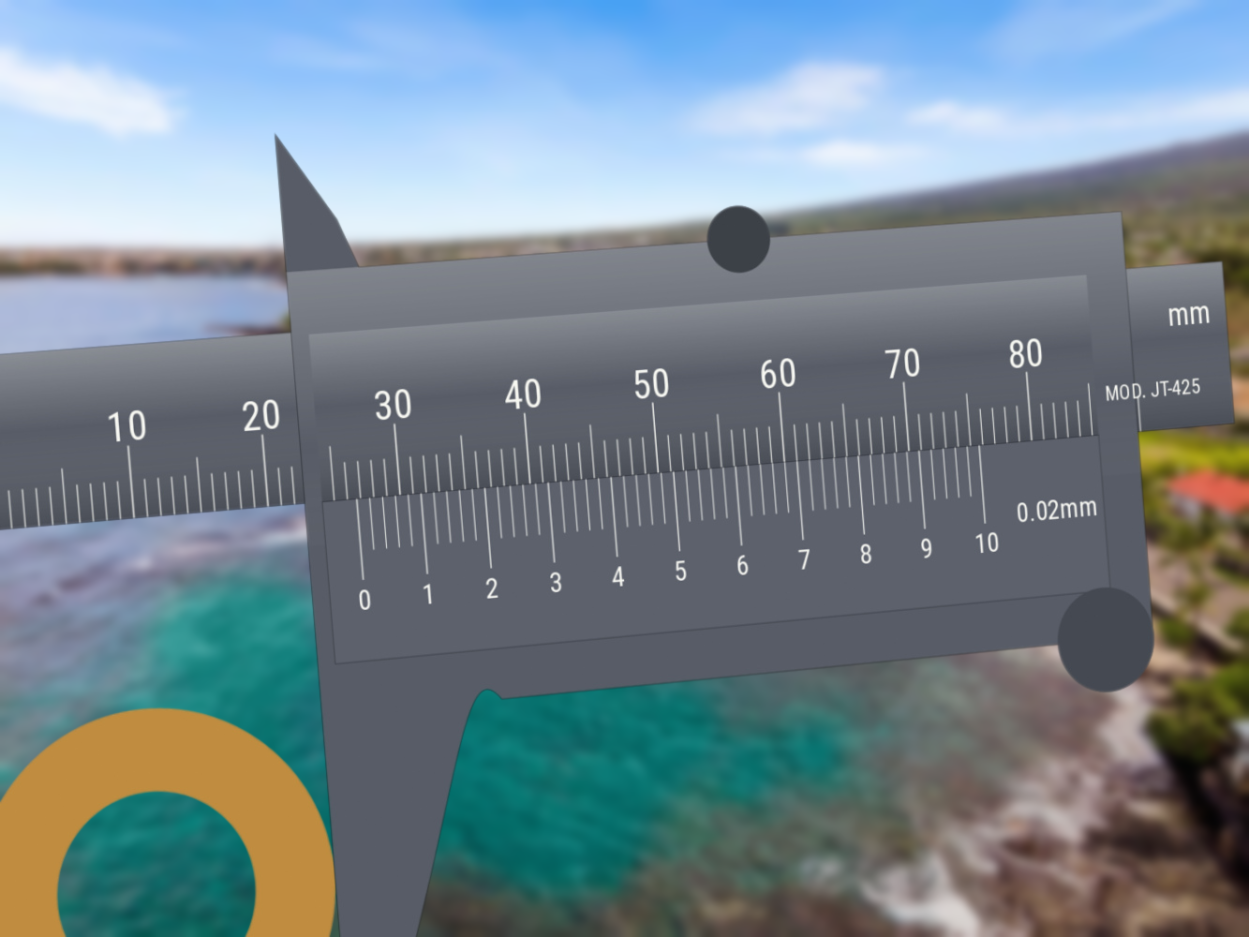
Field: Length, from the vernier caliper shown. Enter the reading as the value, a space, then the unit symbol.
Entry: 26.7 mm
